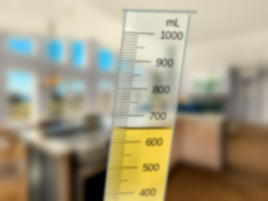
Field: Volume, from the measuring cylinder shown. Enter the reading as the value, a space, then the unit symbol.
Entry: 650 mL
